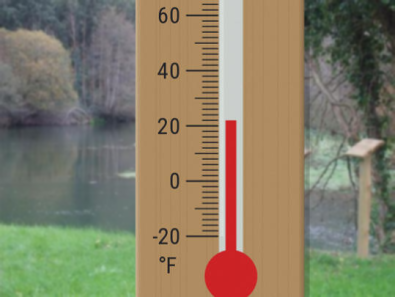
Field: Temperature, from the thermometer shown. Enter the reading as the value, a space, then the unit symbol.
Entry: 22 °F
